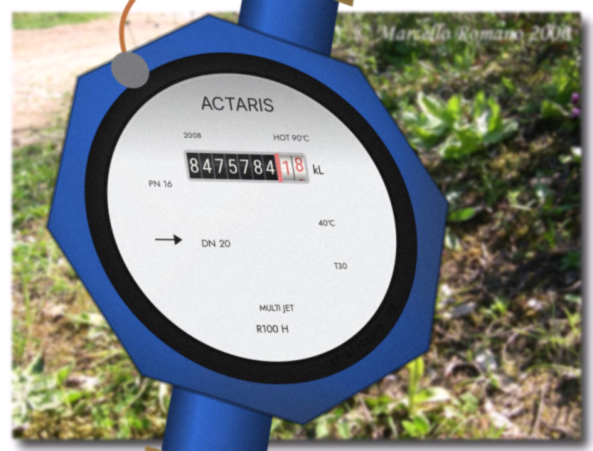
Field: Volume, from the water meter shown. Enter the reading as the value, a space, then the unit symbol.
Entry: 8475784.18 kL
